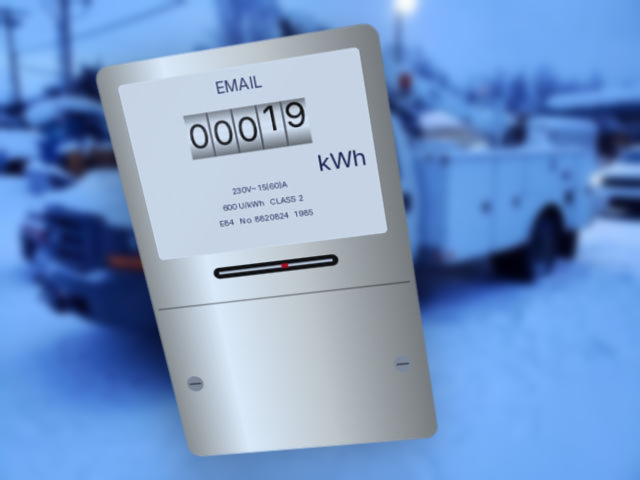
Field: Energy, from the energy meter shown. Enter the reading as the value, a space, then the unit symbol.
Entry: 19 kWh
